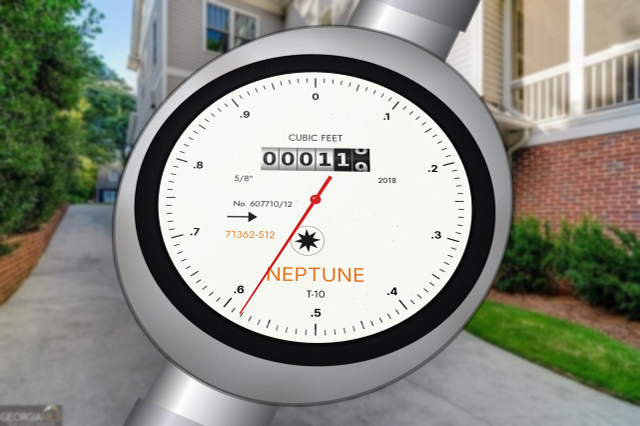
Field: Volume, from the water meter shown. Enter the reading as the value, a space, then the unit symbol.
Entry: 118.58 ft³
